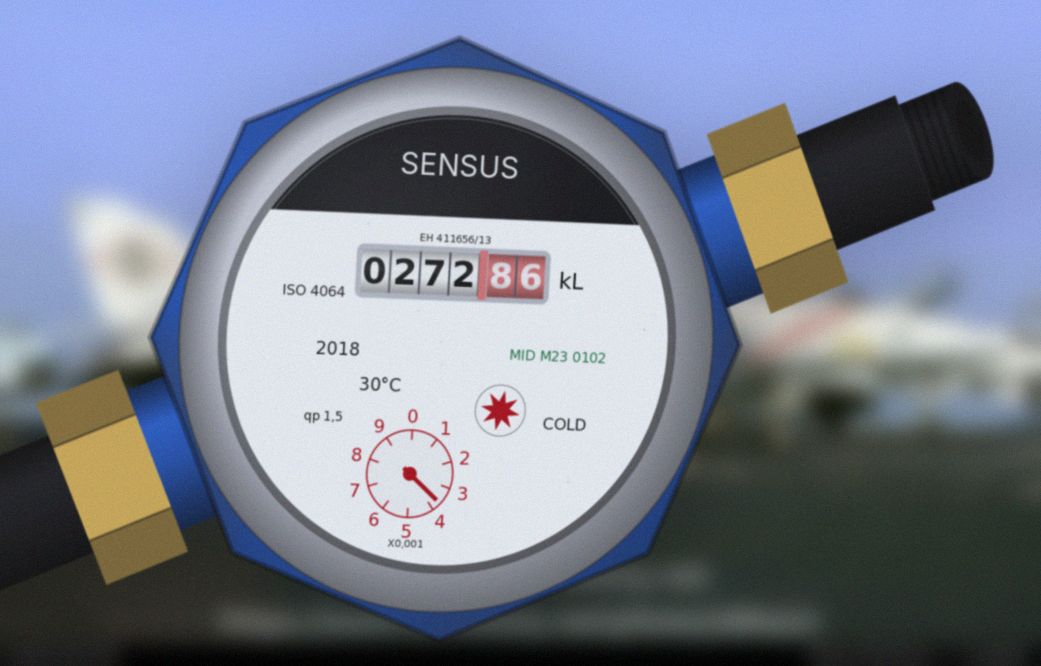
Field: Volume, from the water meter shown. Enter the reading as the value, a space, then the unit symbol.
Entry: 272.863 kL
